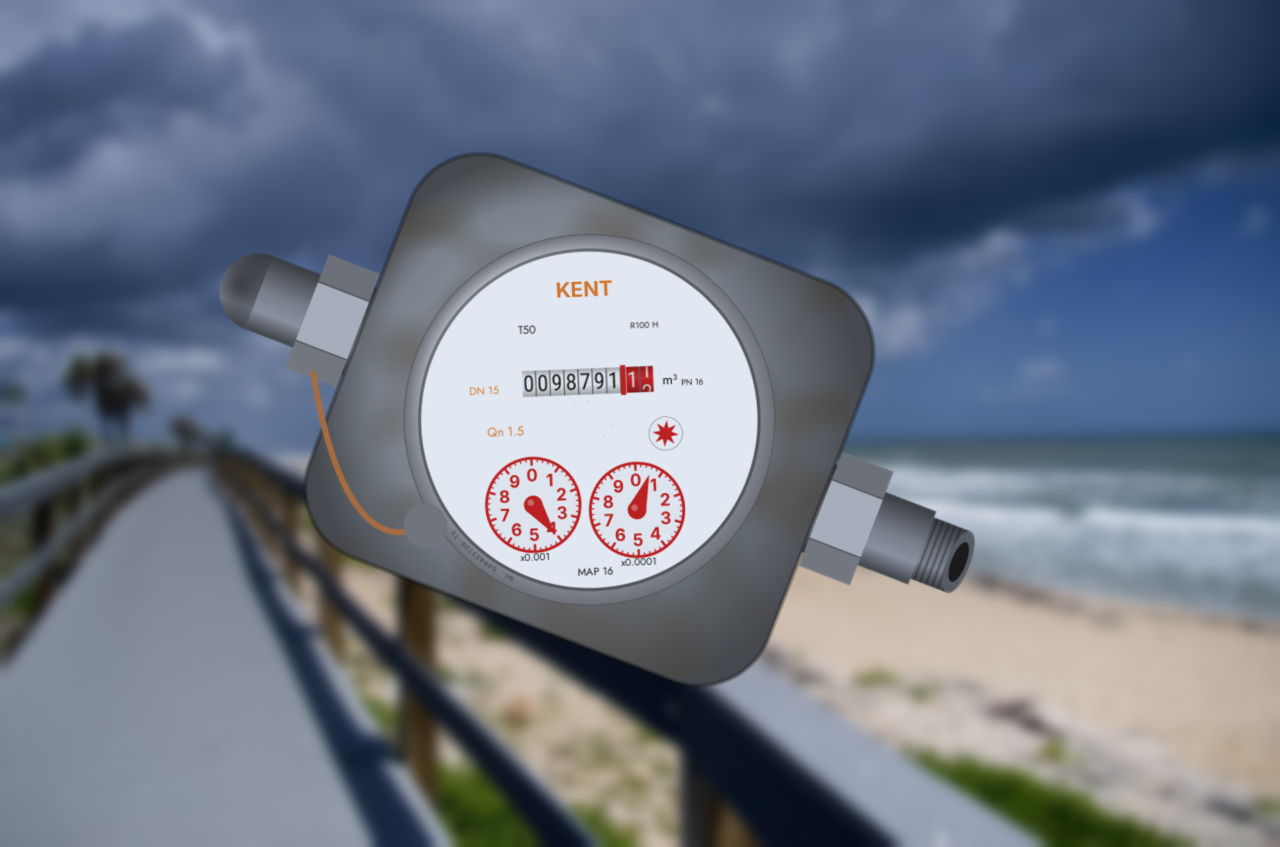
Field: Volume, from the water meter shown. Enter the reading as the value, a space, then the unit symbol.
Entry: 98791.1140 m³
